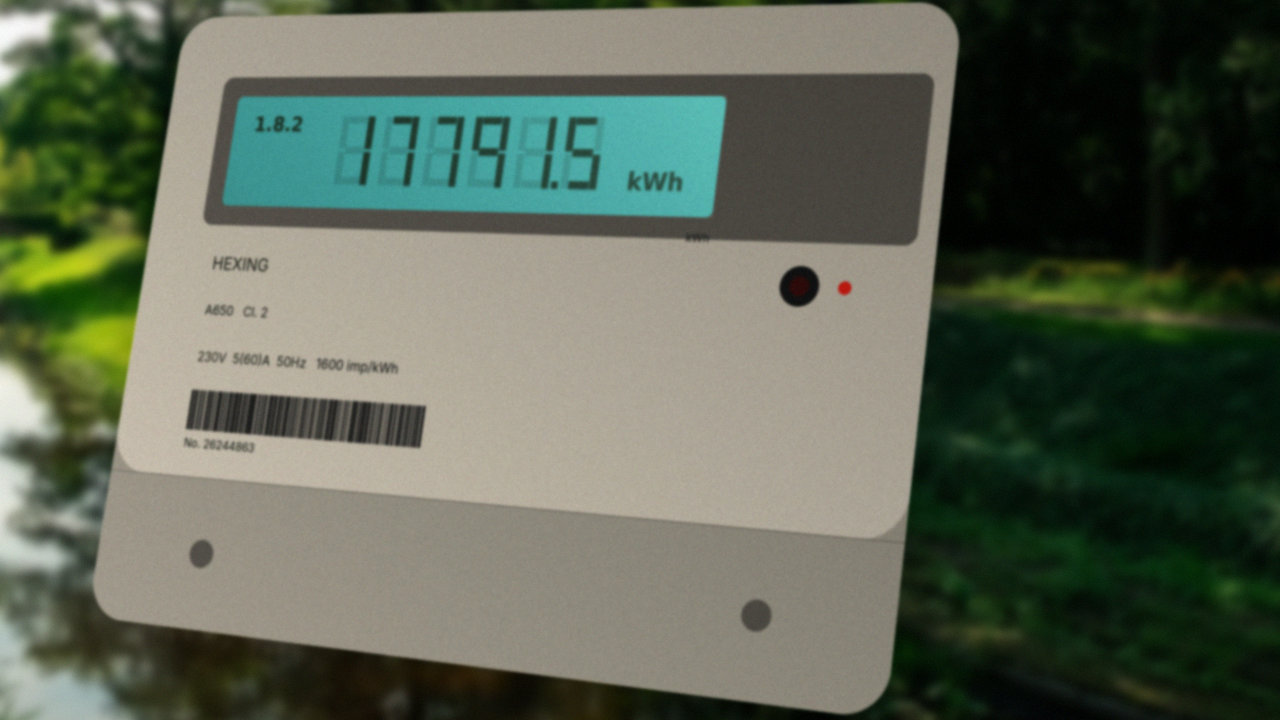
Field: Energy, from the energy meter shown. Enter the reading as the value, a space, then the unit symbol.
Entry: 17791.5 kWh
